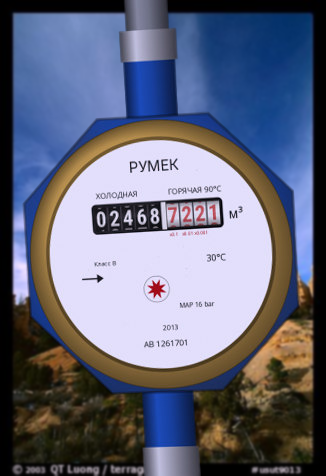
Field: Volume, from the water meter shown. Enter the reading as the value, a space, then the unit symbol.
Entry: 2468.7221 m³
